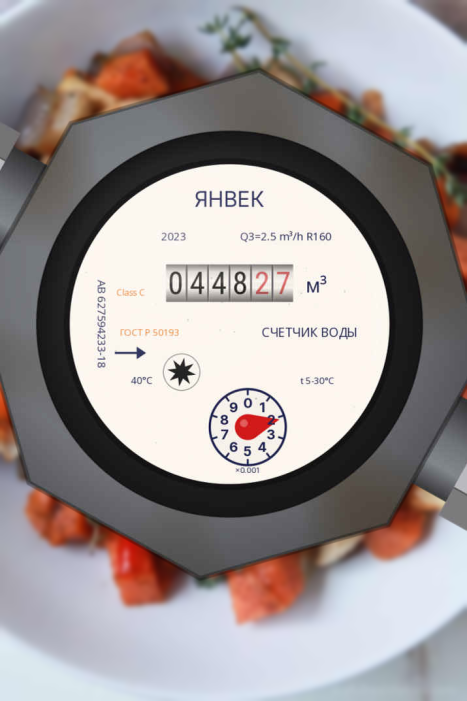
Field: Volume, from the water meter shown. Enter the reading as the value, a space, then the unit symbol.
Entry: 448.272 m³
